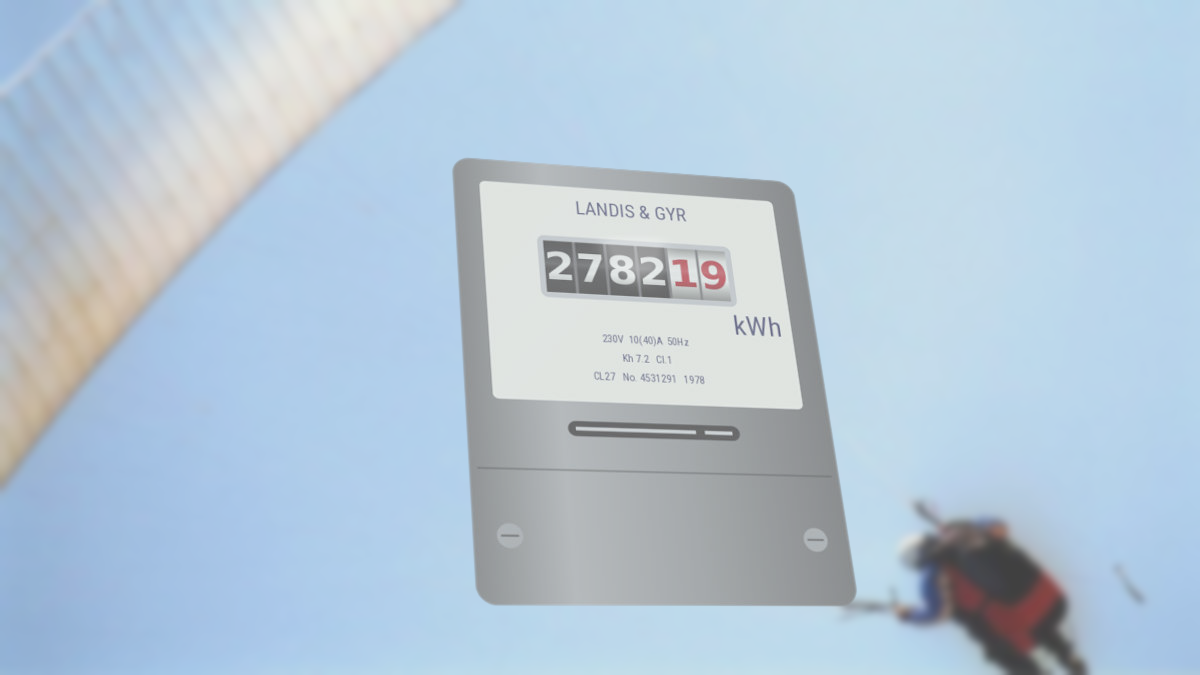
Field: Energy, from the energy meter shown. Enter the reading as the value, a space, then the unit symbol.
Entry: 2782.19 kWh
